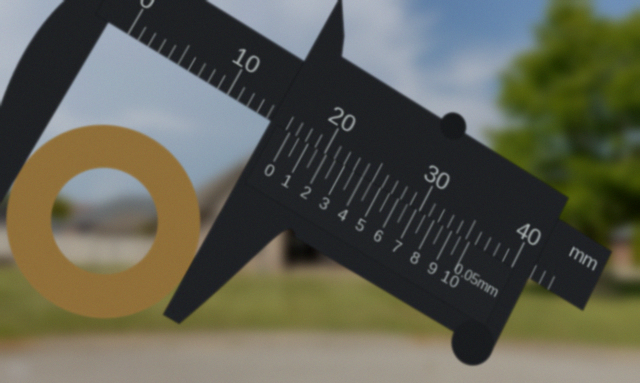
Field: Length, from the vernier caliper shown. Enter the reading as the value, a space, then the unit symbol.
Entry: 16.4 mm
